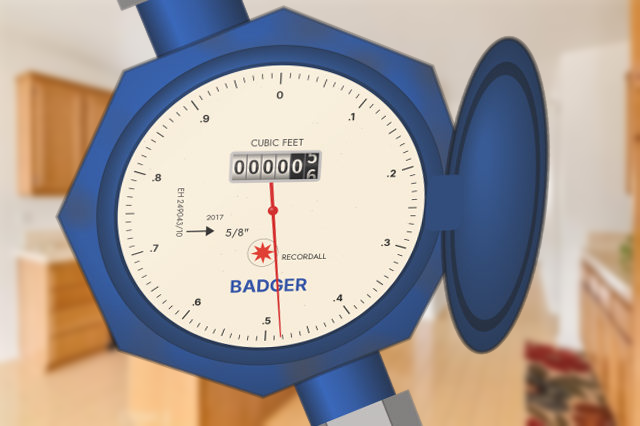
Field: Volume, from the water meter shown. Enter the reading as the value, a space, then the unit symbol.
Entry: 5.48 ft³
